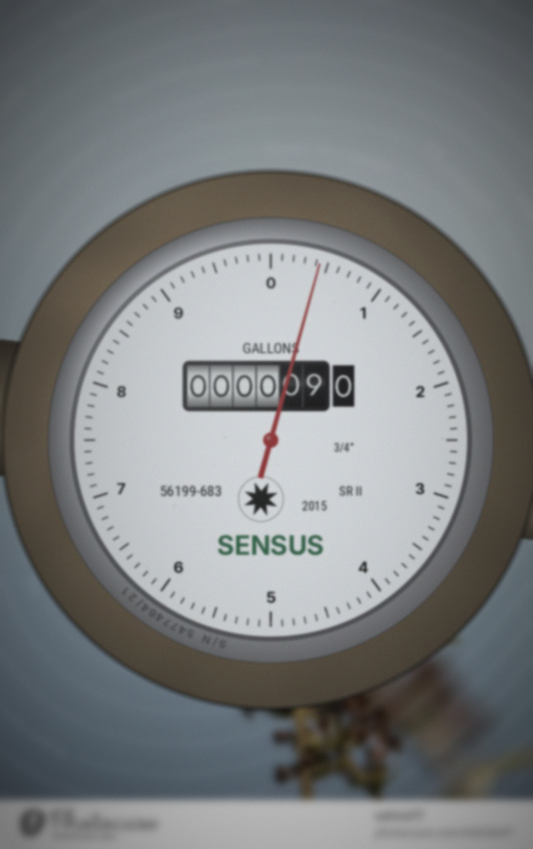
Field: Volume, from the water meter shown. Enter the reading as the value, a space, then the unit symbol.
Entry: 90.4 gal
